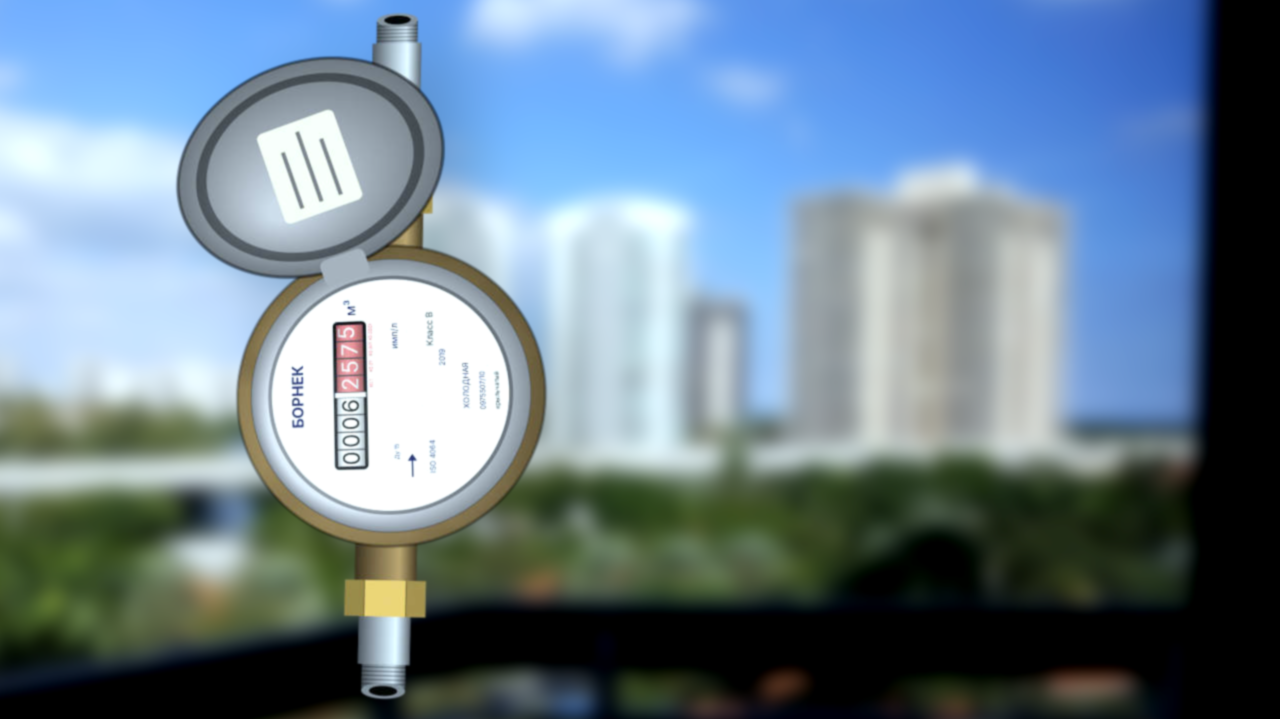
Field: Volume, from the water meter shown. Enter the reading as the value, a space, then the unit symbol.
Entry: 6.2575 m³
